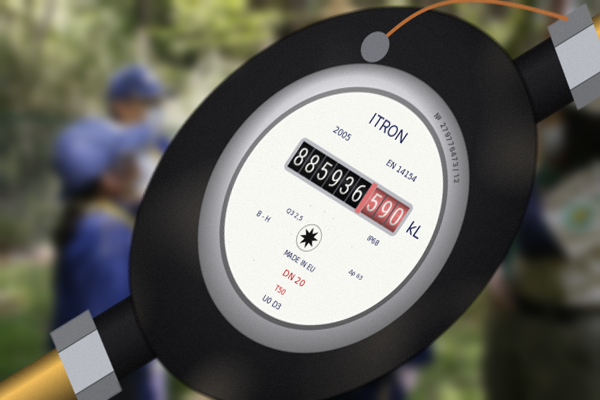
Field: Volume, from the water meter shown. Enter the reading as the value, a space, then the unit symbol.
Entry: 885936.590 kL
